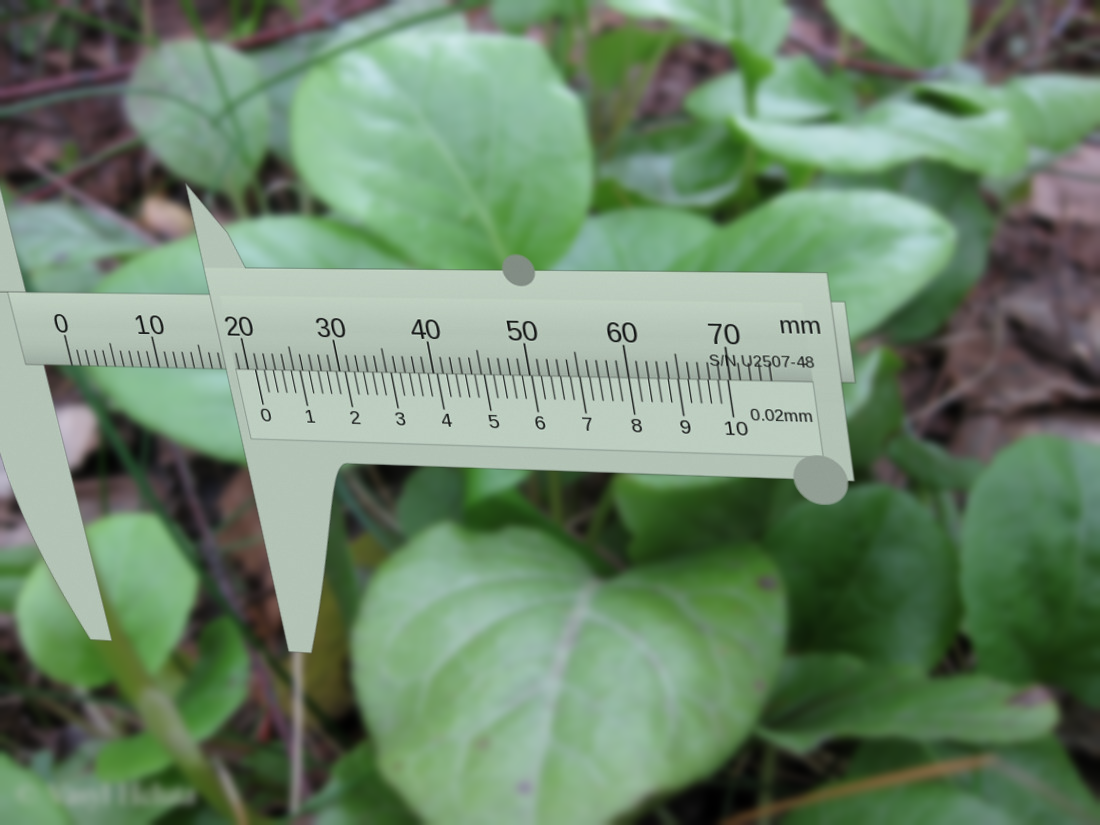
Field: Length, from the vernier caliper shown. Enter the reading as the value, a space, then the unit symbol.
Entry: 20.8 mm
